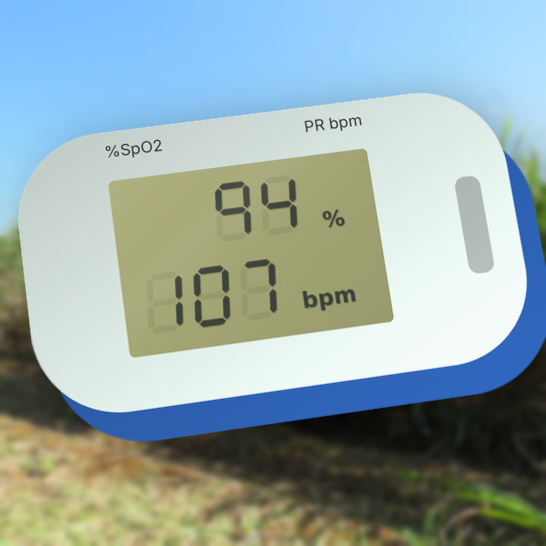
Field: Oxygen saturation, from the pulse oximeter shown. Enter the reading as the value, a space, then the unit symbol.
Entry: 94 %
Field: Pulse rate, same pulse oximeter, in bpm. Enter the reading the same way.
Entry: 107 bpm
